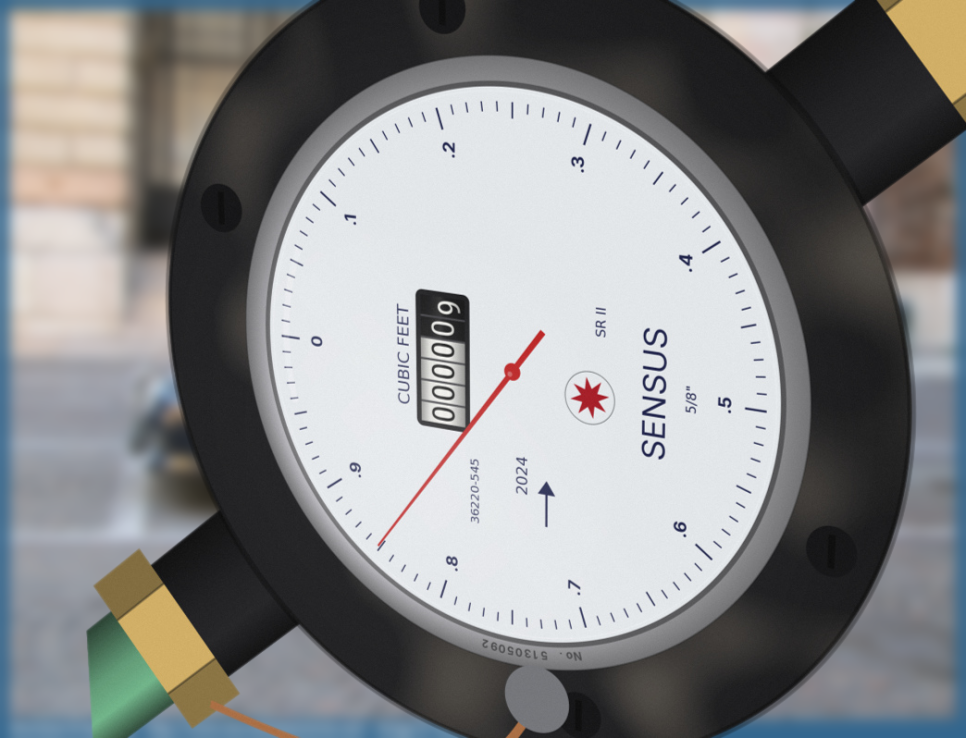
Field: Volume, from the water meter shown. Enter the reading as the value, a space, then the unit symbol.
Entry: 8.85 ft³
